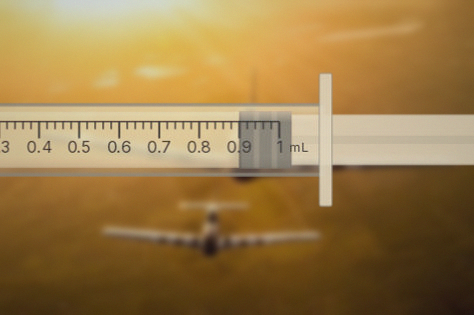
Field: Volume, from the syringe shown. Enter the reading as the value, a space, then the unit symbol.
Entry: 0.9 mL
